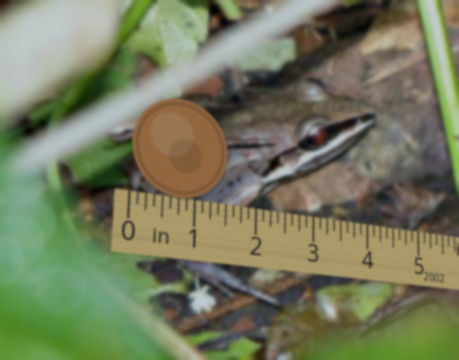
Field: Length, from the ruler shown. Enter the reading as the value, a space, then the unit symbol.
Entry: 1.5 in
